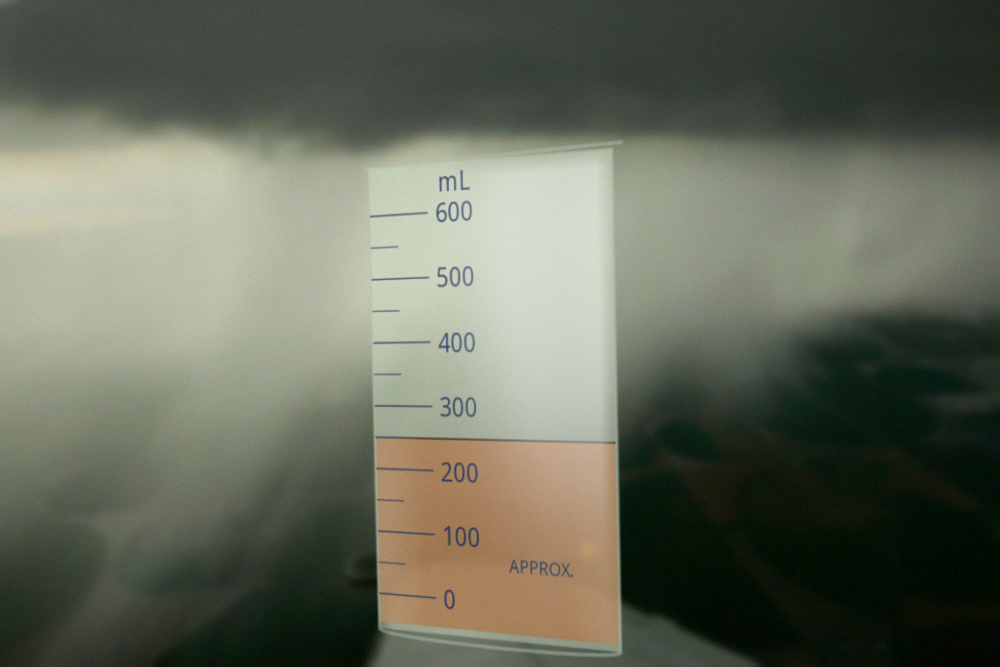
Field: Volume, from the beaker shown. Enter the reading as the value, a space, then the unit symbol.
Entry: 250 mL
